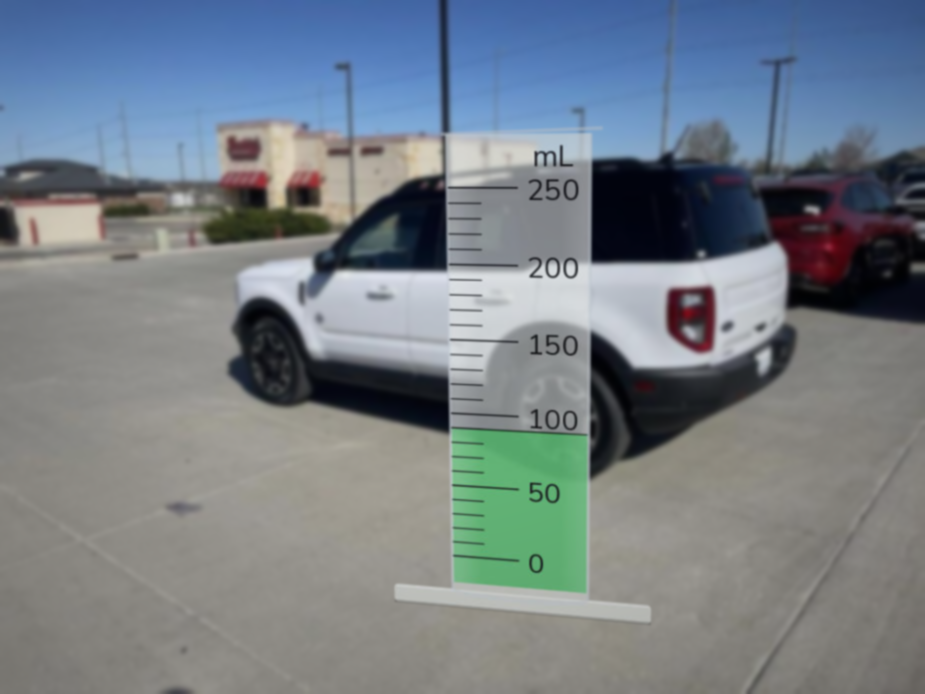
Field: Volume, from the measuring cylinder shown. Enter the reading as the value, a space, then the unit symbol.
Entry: 90 mL
